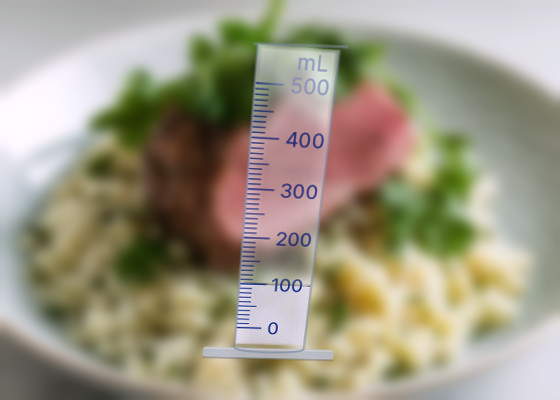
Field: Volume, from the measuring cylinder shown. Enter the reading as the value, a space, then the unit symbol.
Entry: 100 mL
